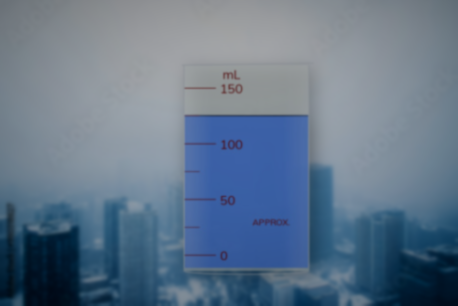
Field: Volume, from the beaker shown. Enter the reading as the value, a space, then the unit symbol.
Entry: 125 mL
